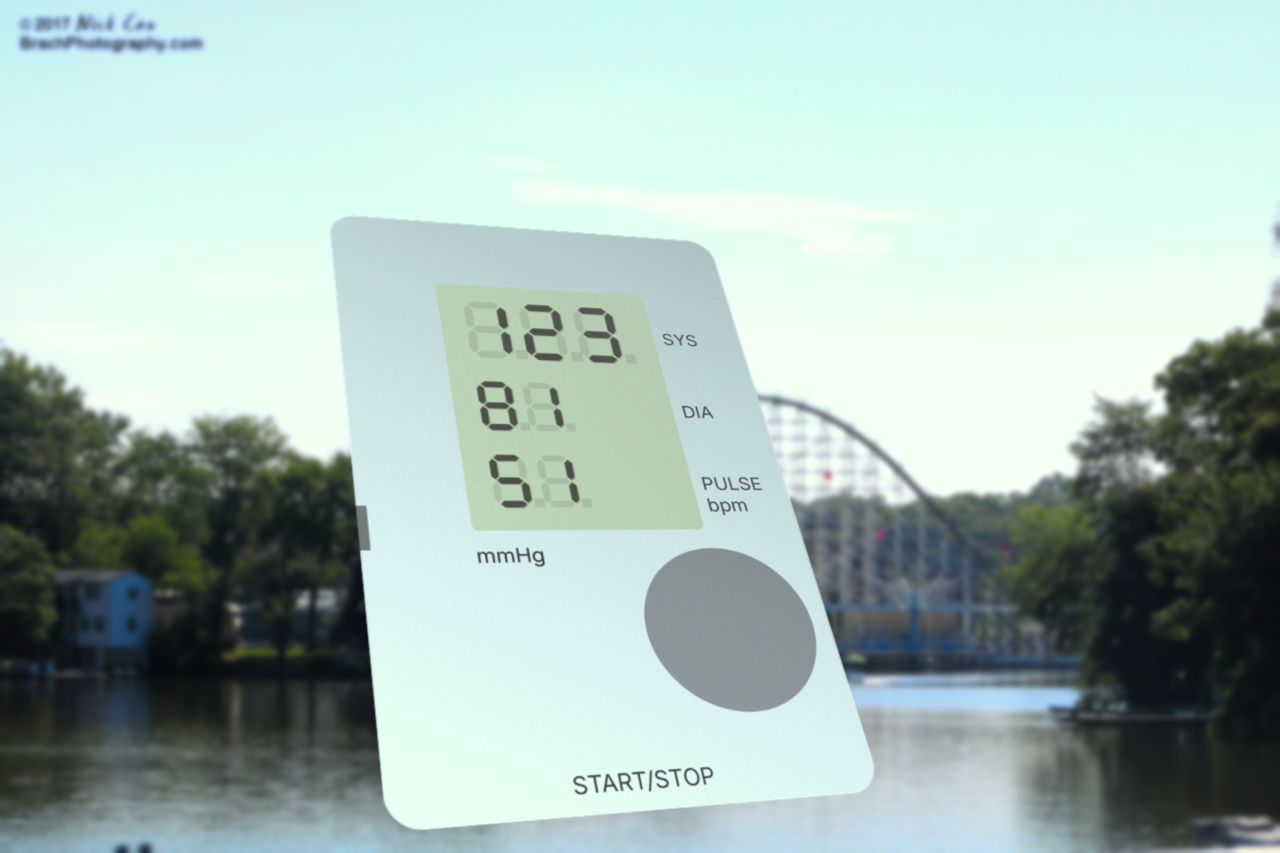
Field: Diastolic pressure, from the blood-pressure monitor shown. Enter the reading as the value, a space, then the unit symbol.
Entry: 81 mmHg
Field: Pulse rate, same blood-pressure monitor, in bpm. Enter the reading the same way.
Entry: 51 bpm
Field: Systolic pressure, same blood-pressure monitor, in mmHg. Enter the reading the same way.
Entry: 123 mmHg
